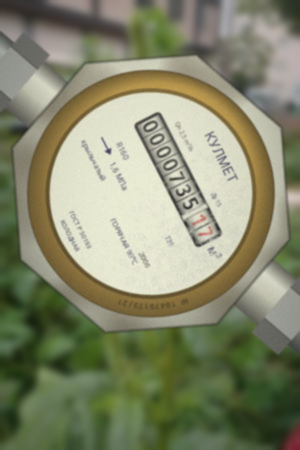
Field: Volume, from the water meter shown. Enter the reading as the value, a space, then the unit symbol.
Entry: 735.17 m³
